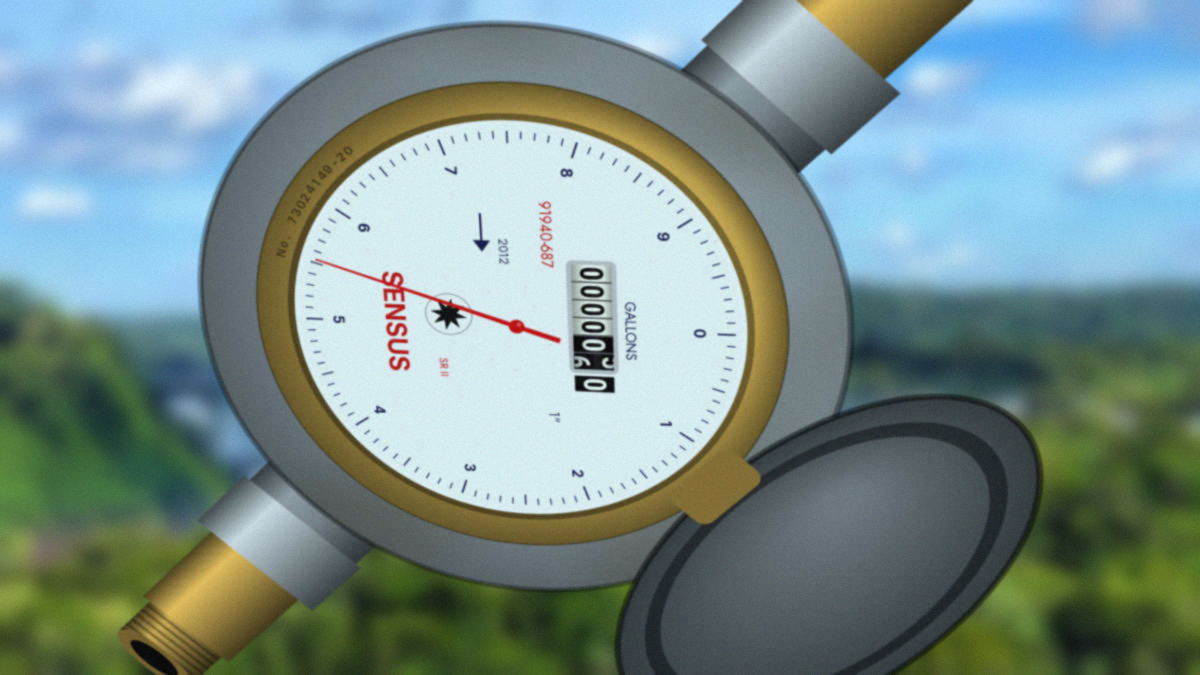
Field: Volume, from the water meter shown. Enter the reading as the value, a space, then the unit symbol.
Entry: 55.5 gal
